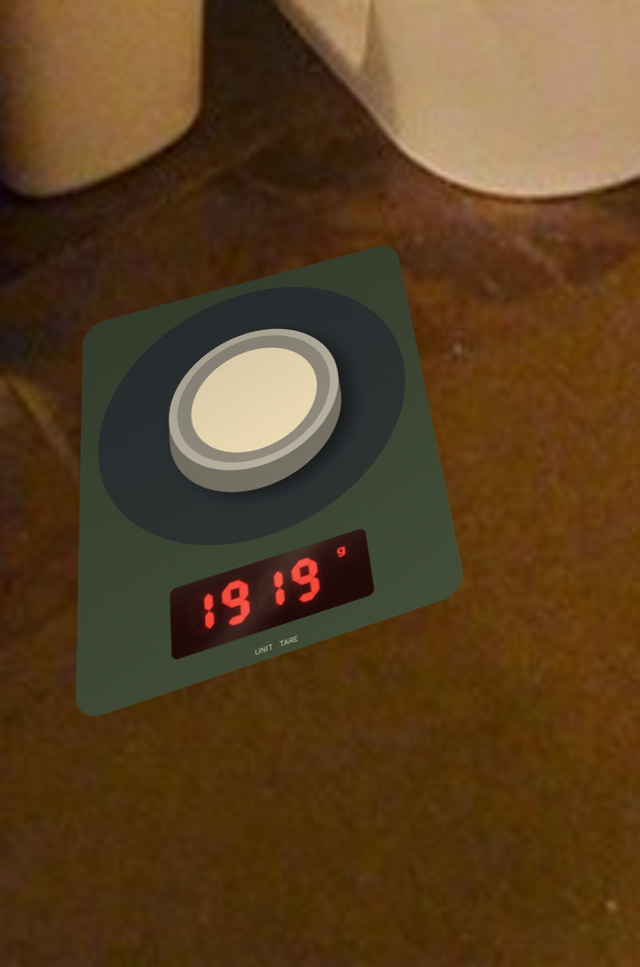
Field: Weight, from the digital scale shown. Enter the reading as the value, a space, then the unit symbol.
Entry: 1919 g
